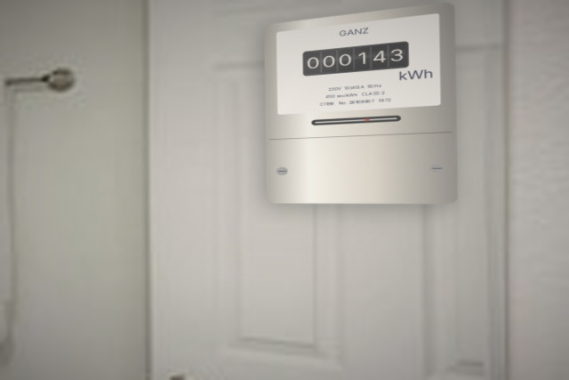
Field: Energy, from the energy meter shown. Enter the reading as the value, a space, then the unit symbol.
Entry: 143 kWh
